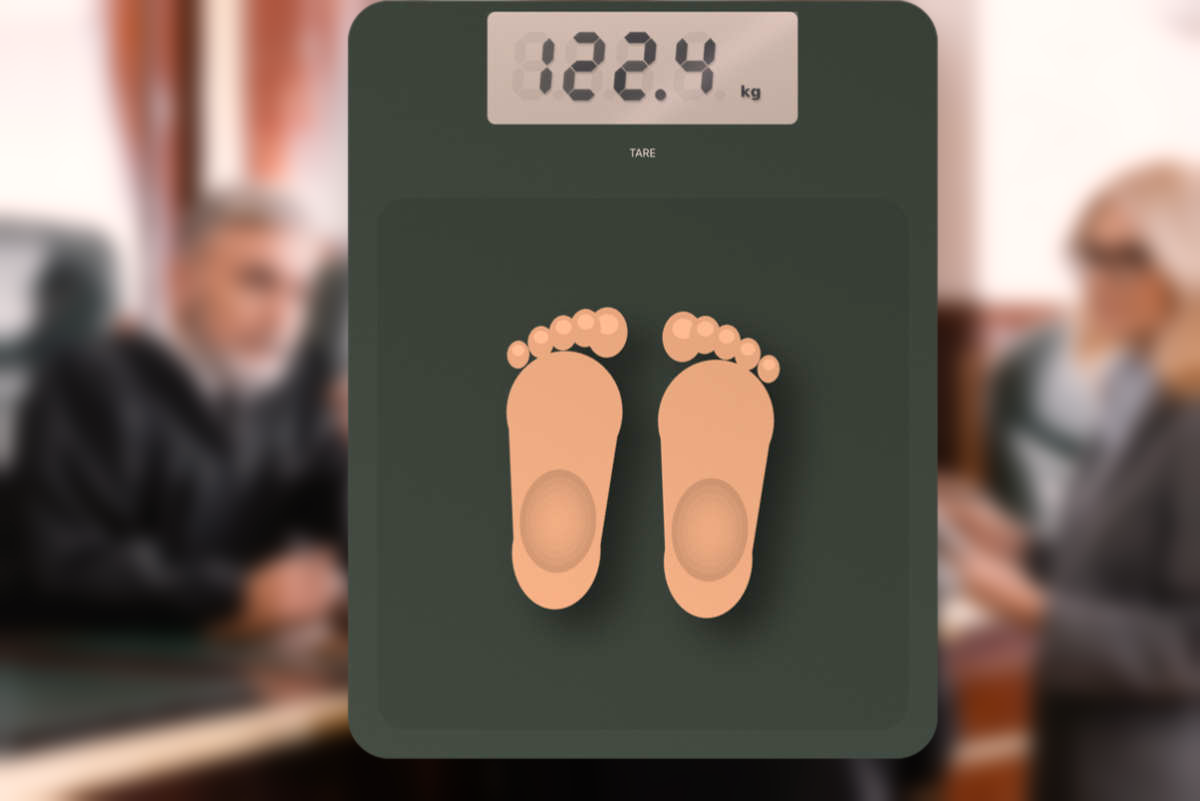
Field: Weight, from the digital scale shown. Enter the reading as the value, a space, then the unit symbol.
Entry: 122.4 kg
